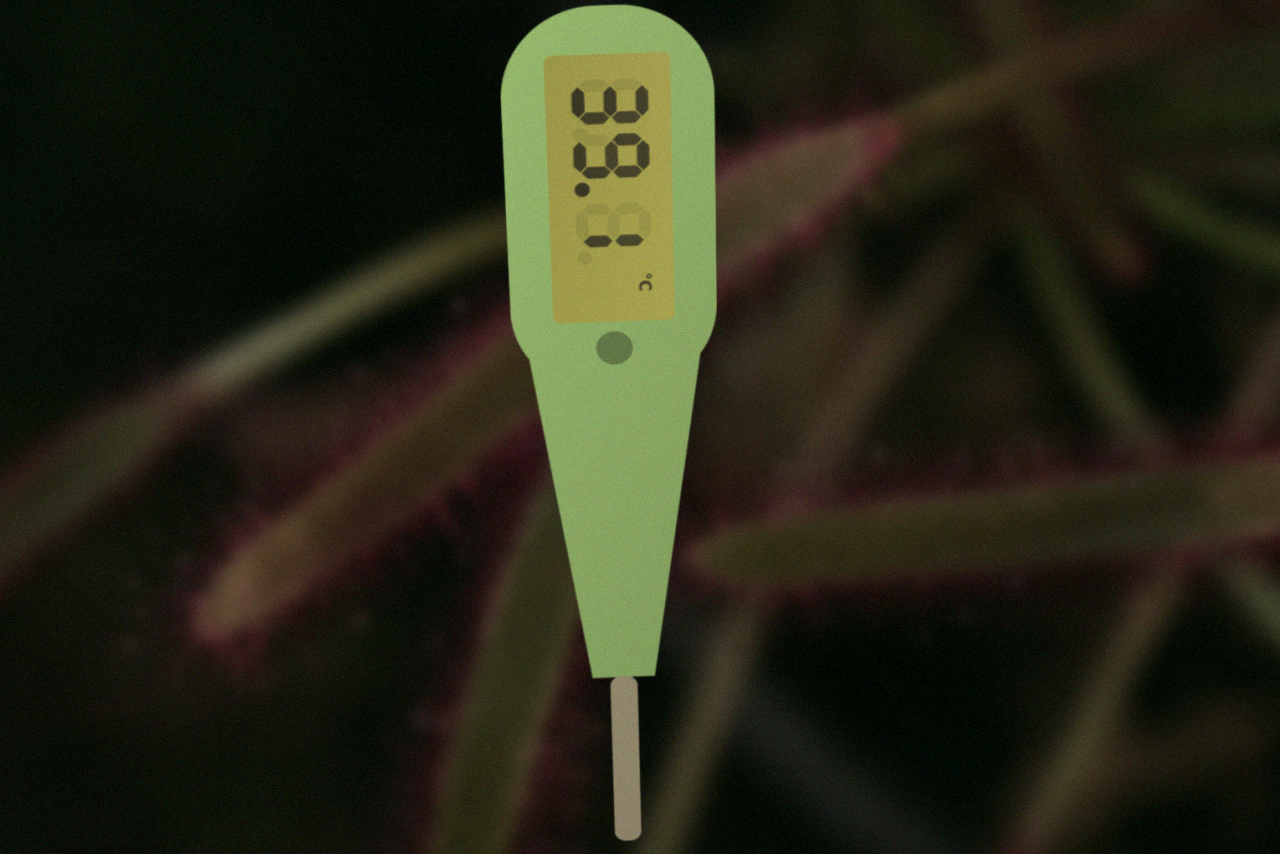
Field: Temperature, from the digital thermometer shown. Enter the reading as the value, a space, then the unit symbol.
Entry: 39.1 °C
